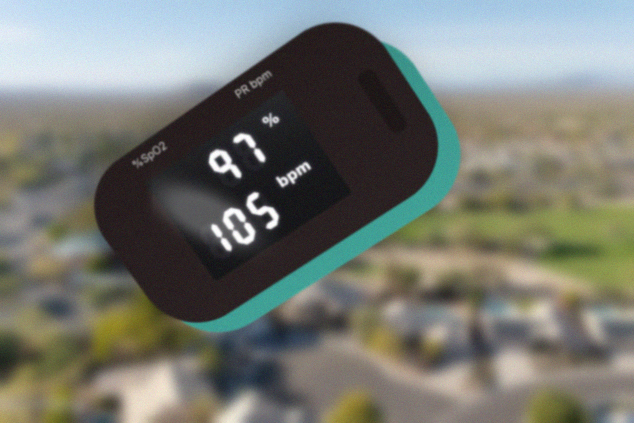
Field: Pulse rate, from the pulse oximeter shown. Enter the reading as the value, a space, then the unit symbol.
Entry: 105 bpm
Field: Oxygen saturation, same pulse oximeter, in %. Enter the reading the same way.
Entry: 97 %
